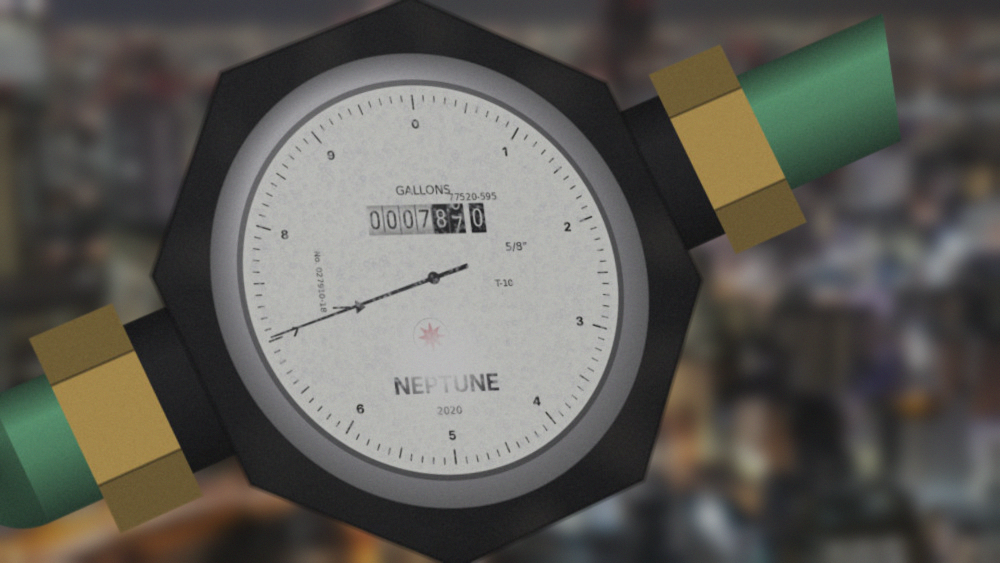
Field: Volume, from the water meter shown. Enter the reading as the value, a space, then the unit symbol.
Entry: 7867.0 gal
